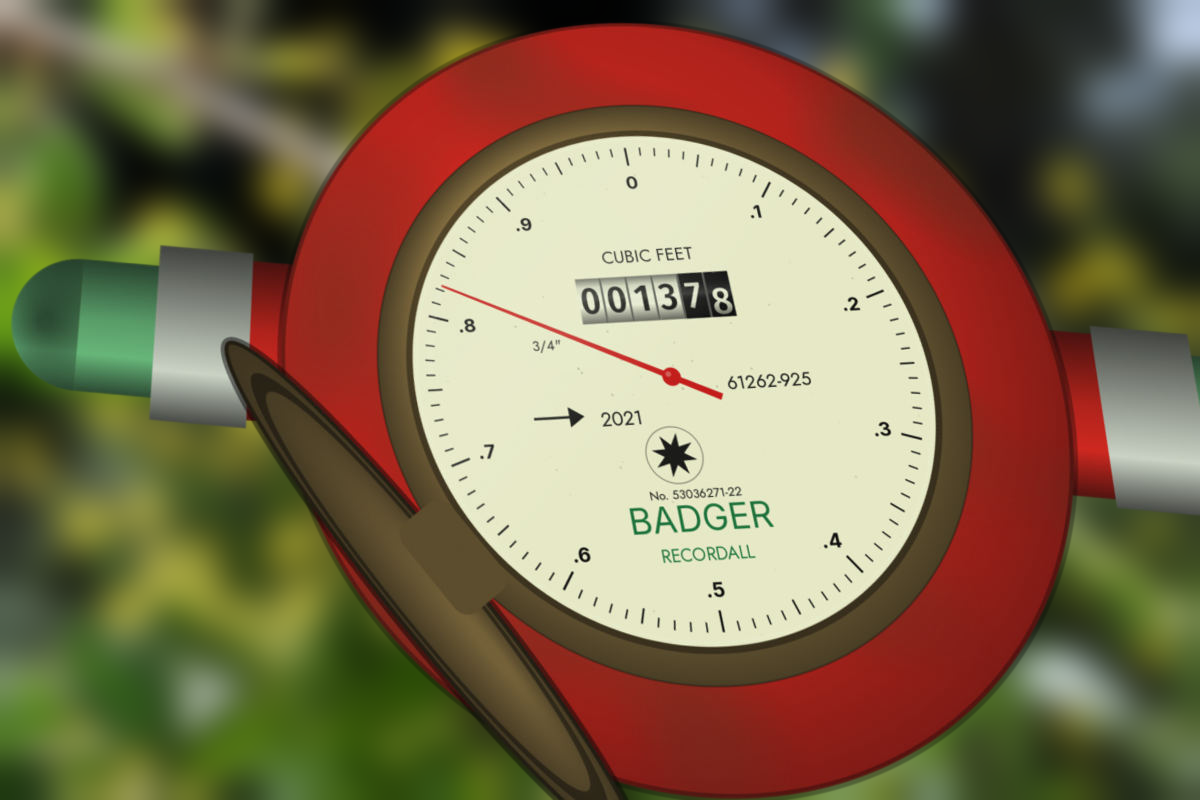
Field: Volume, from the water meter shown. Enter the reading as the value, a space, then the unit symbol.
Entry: 1377.82 ft³
